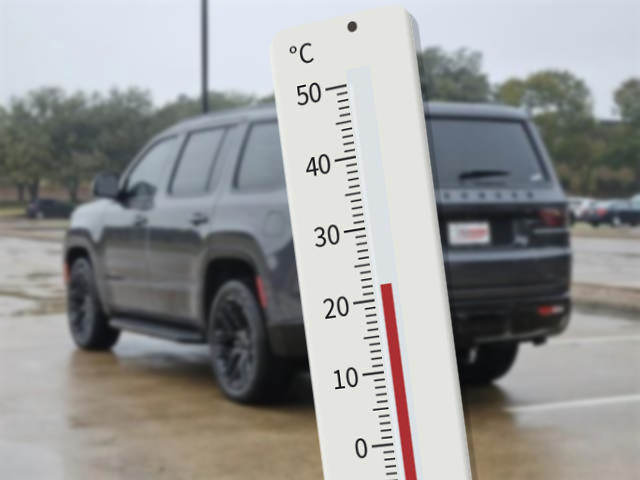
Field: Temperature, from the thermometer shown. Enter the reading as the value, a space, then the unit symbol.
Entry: 22 °C
